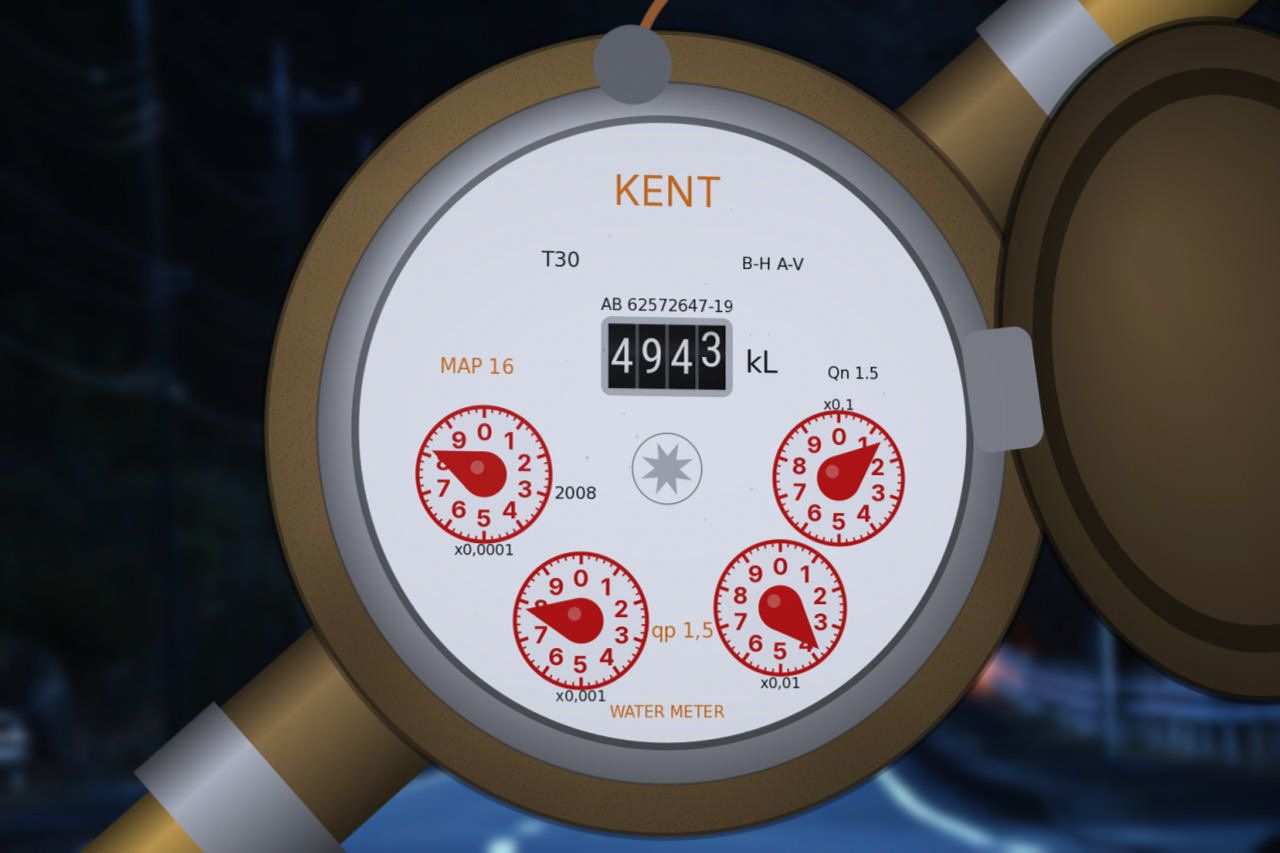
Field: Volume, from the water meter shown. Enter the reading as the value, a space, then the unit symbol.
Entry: 4943.1378 kL
